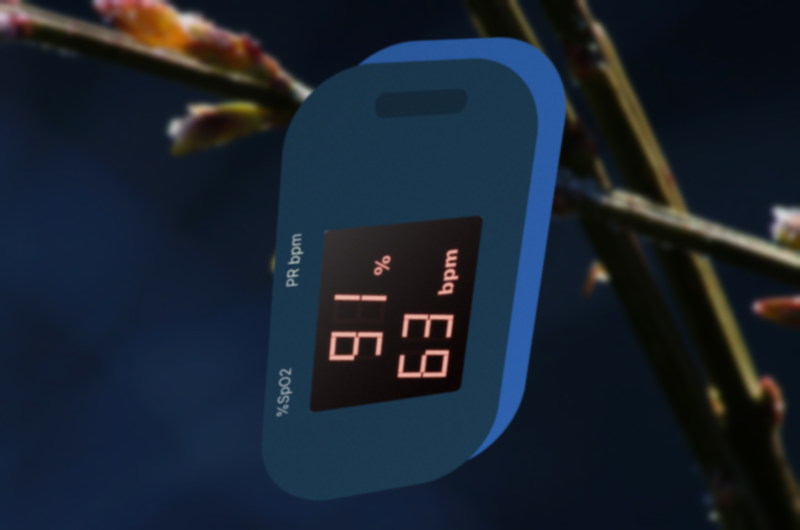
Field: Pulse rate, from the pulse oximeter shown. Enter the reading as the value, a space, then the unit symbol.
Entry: 63 bpm
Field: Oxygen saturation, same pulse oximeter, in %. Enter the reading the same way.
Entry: 91 %
